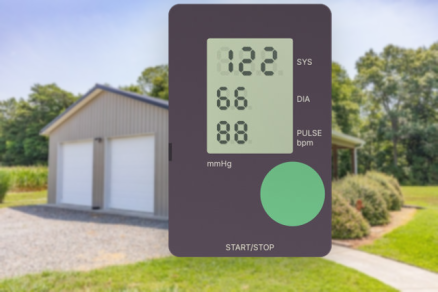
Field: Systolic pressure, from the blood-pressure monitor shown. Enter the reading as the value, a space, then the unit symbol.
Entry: 122 mmHg
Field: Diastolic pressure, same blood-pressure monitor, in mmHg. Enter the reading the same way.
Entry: 66 mmHg
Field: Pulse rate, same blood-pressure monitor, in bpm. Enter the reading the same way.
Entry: 88 bpm
